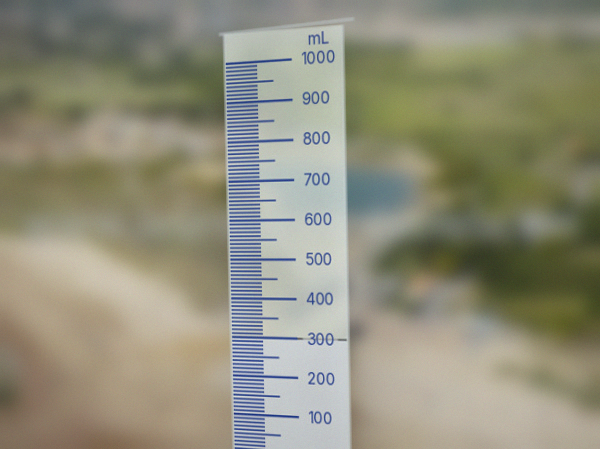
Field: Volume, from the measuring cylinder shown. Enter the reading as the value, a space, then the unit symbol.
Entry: 300 mL
